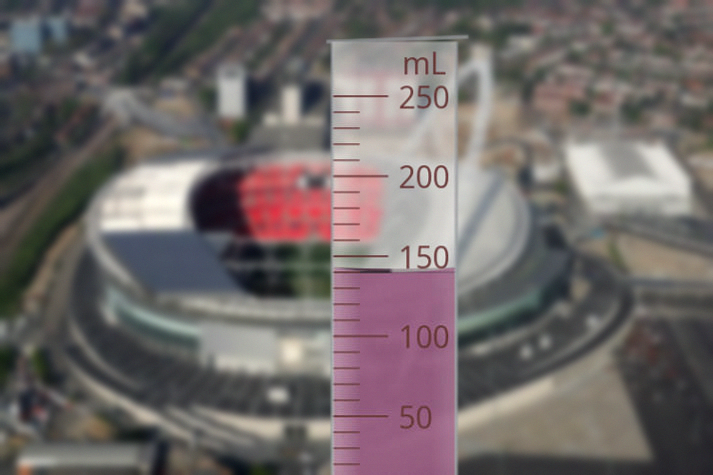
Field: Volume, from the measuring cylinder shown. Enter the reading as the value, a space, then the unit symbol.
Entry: 140 mL
